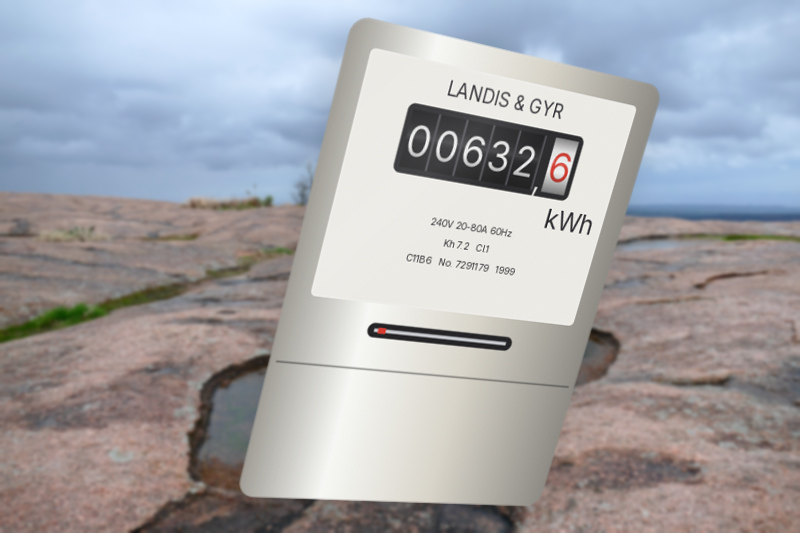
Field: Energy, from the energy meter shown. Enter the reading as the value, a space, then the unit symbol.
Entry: 632.6 kWh
